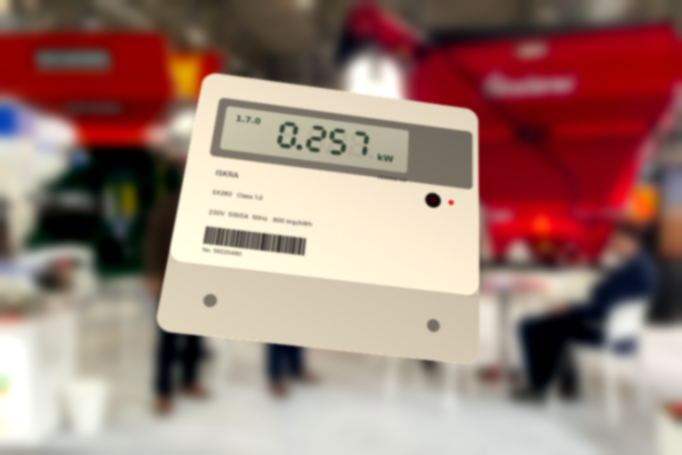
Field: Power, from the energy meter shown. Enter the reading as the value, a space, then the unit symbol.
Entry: 0.257 kW
